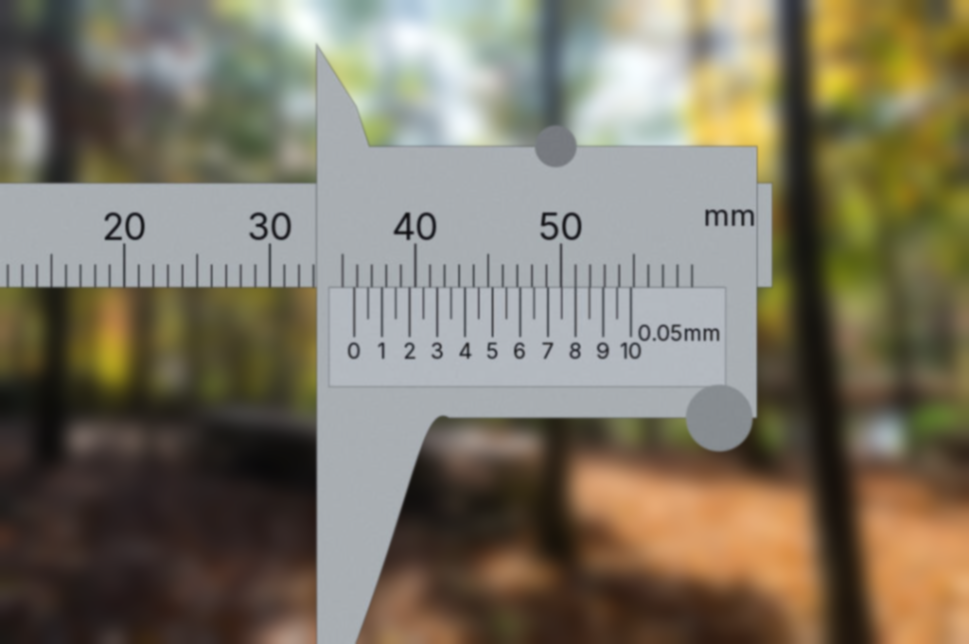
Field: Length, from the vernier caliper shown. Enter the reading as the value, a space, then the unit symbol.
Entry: 35.8 mm
